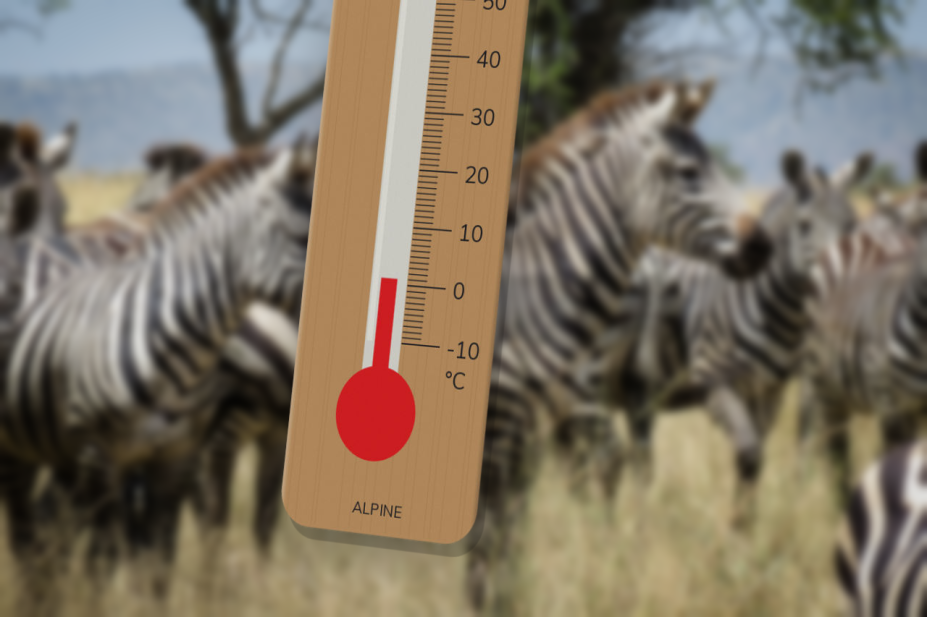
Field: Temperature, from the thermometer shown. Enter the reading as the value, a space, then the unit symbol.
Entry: 1 °C
